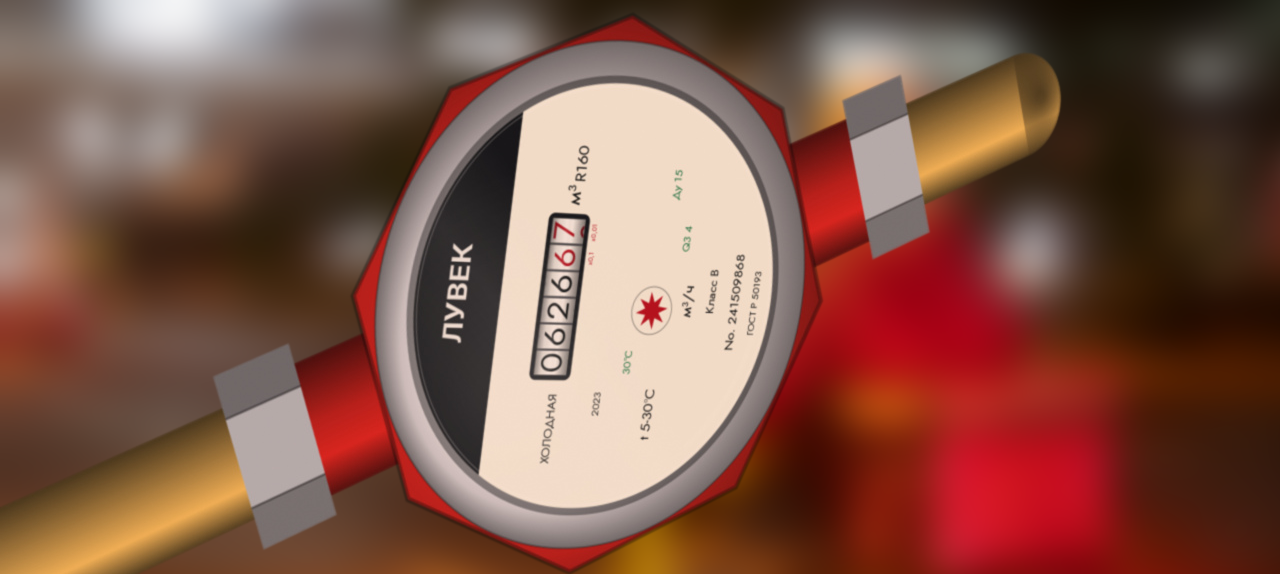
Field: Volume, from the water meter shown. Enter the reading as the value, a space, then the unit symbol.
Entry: 626.67 m³
